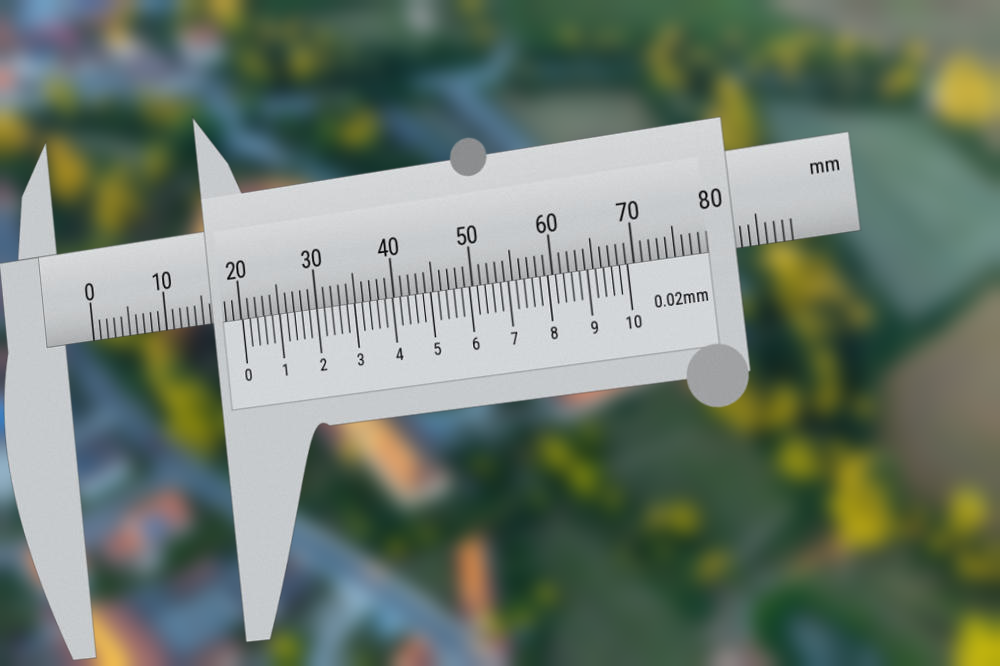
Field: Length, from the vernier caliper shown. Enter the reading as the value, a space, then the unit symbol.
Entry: 20.2 mm
